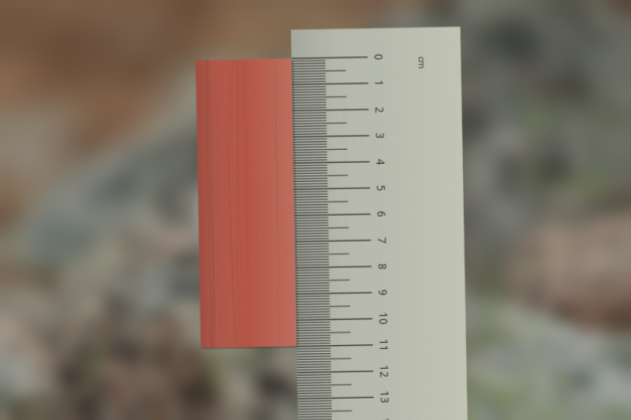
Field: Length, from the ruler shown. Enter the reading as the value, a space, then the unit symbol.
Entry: 11 cm
